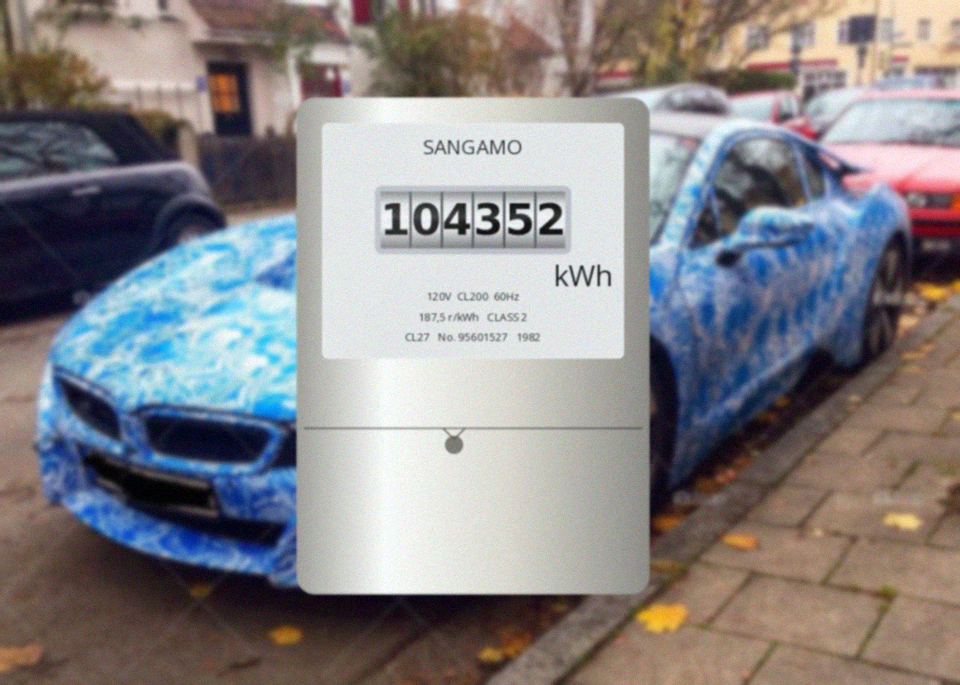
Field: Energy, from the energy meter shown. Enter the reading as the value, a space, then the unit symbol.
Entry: 104352 kWh
